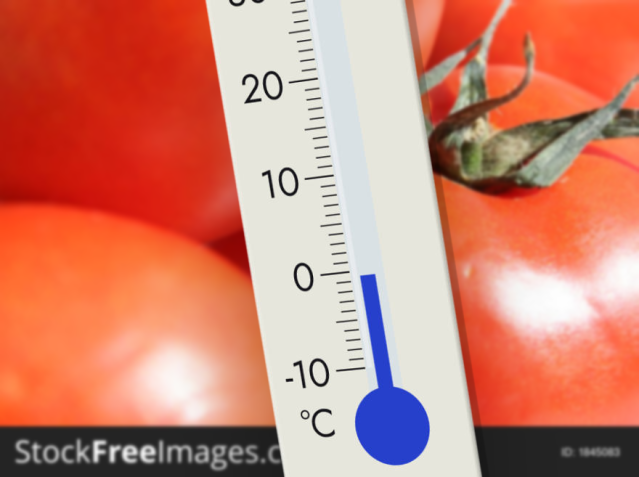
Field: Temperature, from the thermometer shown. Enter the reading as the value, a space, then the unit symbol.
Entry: -0.5 °C
